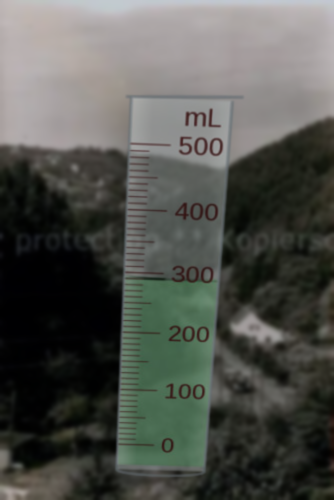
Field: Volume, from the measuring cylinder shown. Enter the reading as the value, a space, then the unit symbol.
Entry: 290 mL
